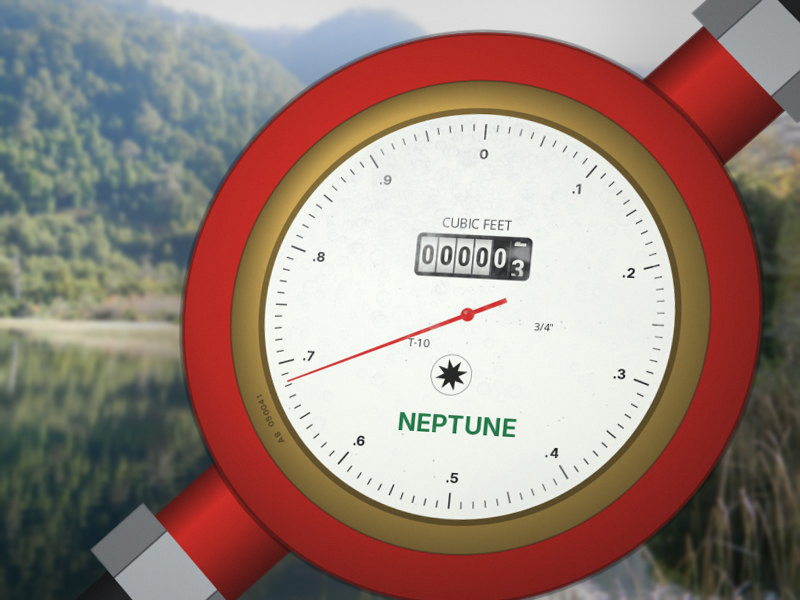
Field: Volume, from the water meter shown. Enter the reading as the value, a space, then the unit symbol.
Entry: 2.68 ft³
